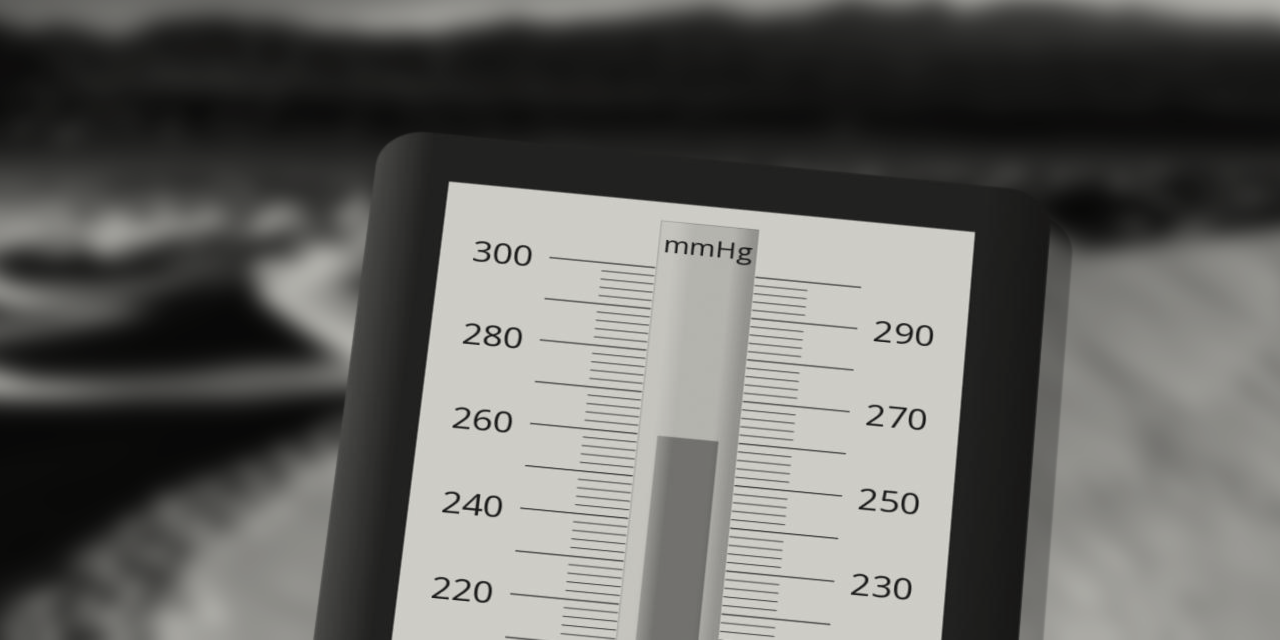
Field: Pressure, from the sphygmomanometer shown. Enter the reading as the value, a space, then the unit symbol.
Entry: 260 mmHg
